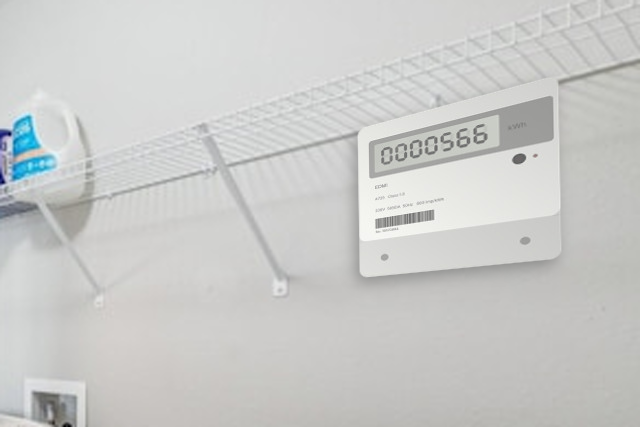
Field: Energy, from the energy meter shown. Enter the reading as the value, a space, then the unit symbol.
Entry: 566 kWh
